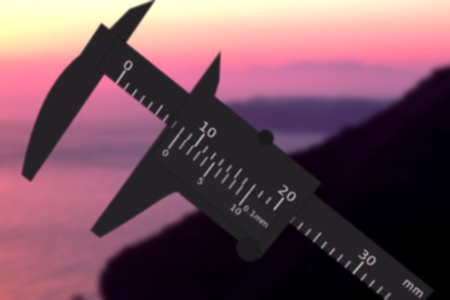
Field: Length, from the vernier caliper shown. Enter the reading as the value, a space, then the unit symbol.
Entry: 8.0 mm
